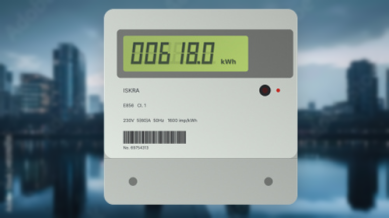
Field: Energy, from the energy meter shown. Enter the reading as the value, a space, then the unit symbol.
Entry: 618.0 kWh
